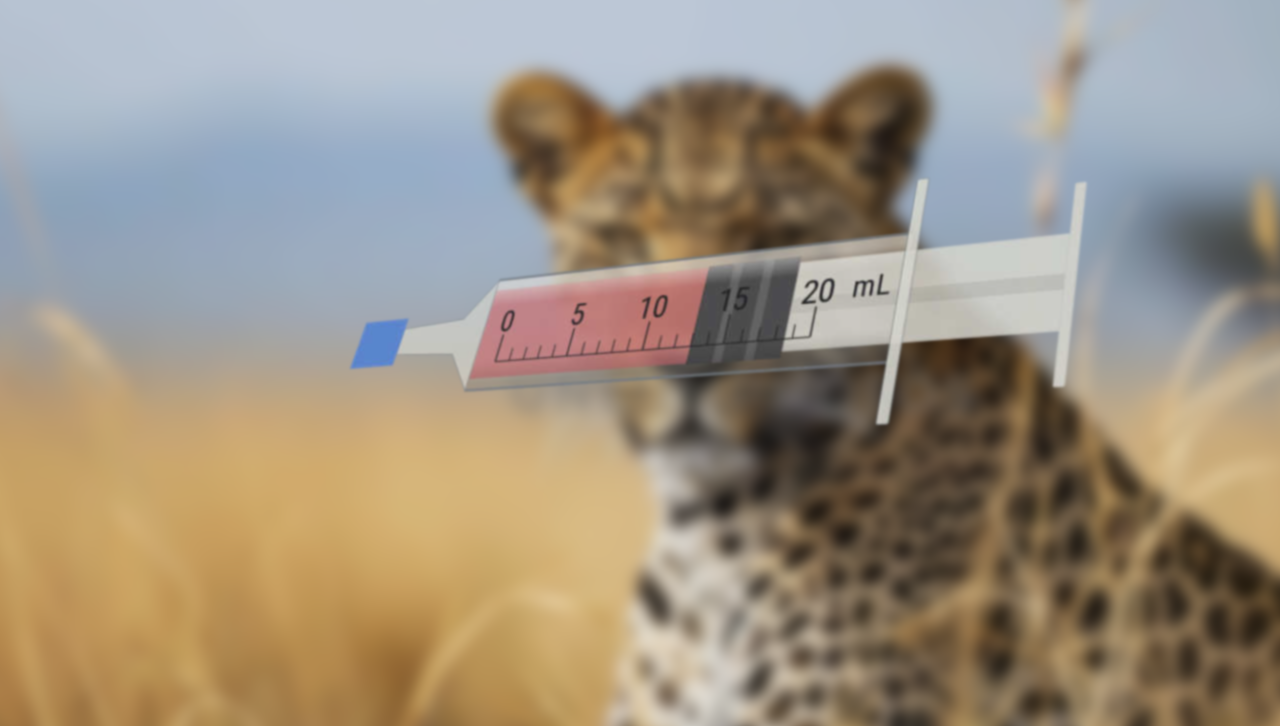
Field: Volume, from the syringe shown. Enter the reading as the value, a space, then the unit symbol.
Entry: 13 mL
